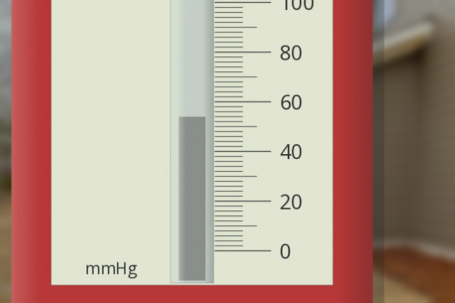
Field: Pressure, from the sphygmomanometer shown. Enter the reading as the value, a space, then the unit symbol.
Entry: 54 mmHg
